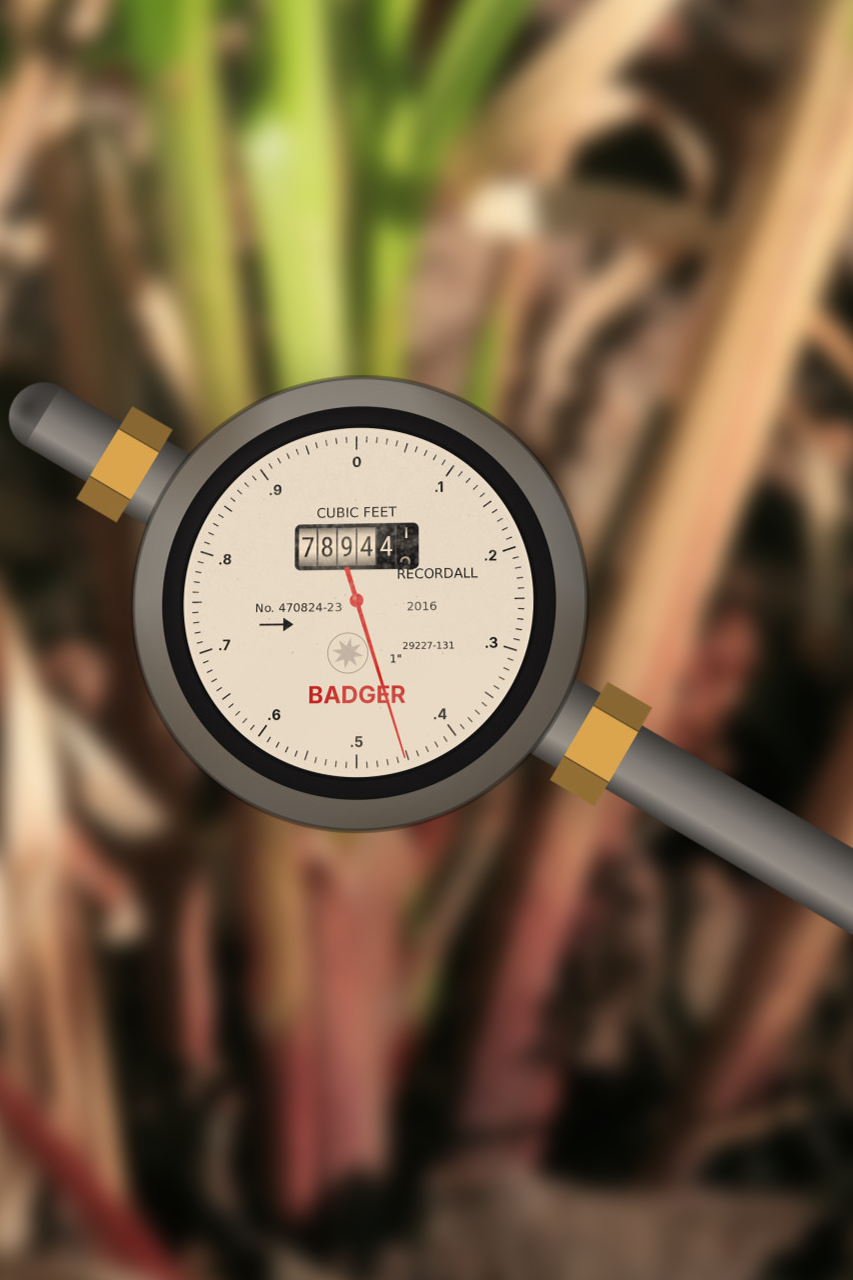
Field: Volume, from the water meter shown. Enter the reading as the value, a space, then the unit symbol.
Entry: 789441.45 ft³
